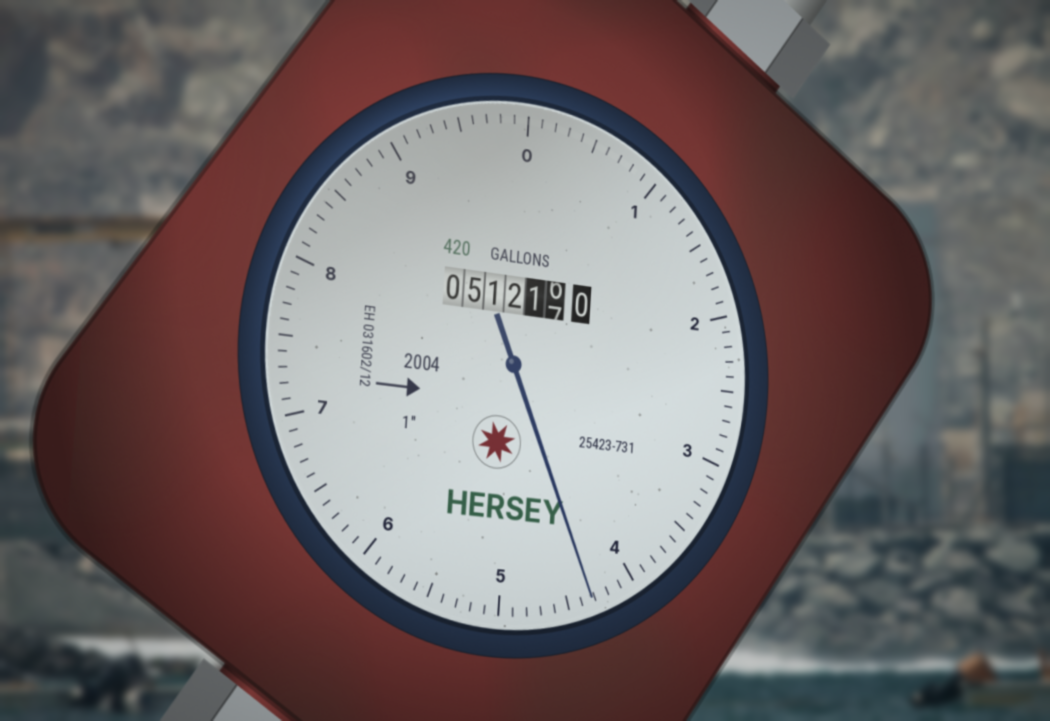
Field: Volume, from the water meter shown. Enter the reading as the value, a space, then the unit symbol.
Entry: 512164.3 gal
